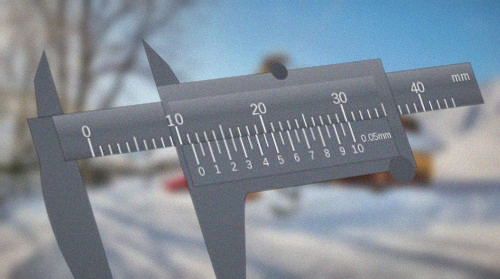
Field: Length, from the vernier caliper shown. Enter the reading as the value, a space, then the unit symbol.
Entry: 11.2 mm
